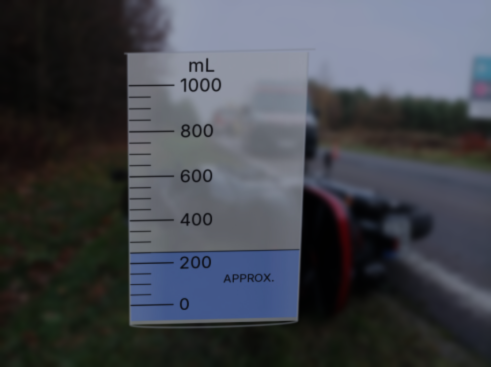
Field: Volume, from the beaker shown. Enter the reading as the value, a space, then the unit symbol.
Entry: 250 mL
